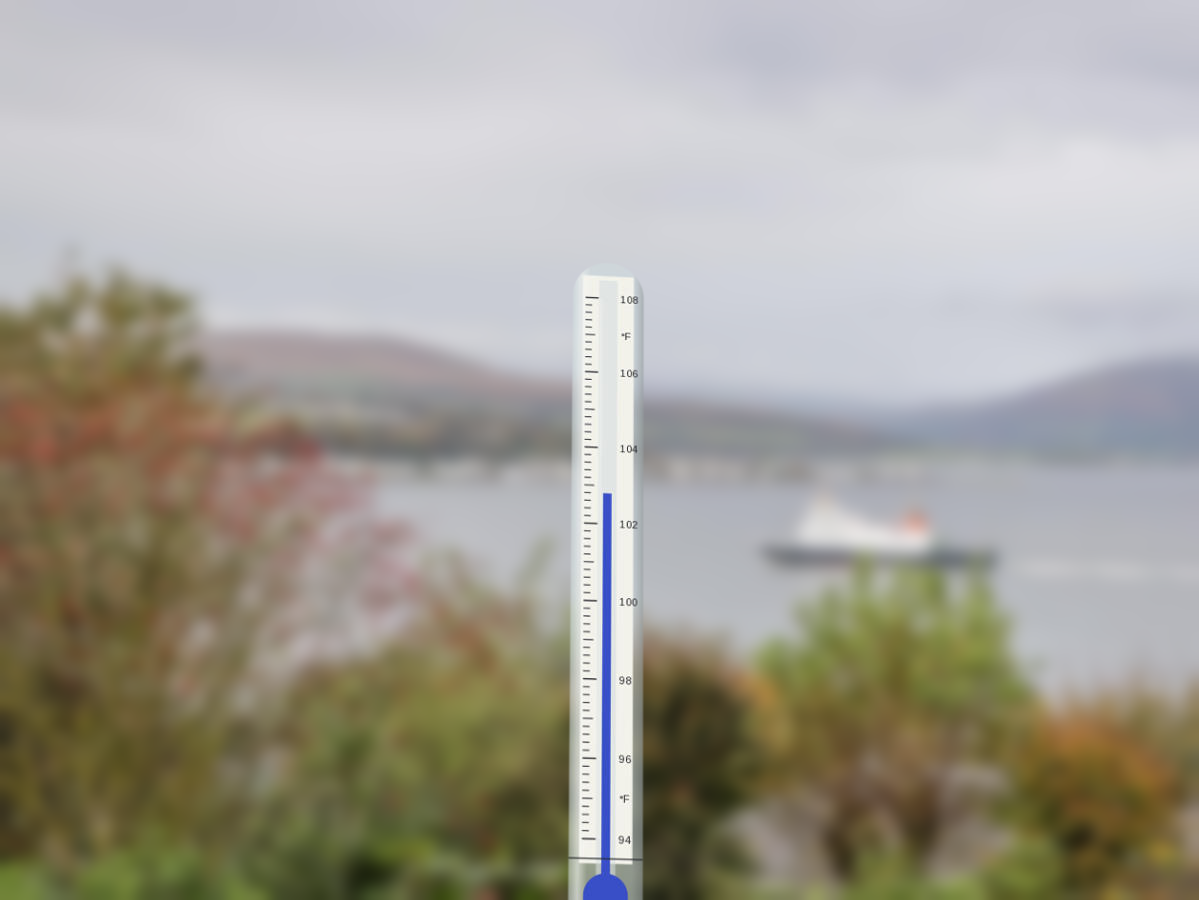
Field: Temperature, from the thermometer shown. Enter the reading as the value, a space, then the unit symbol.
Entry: 102.8 °F
